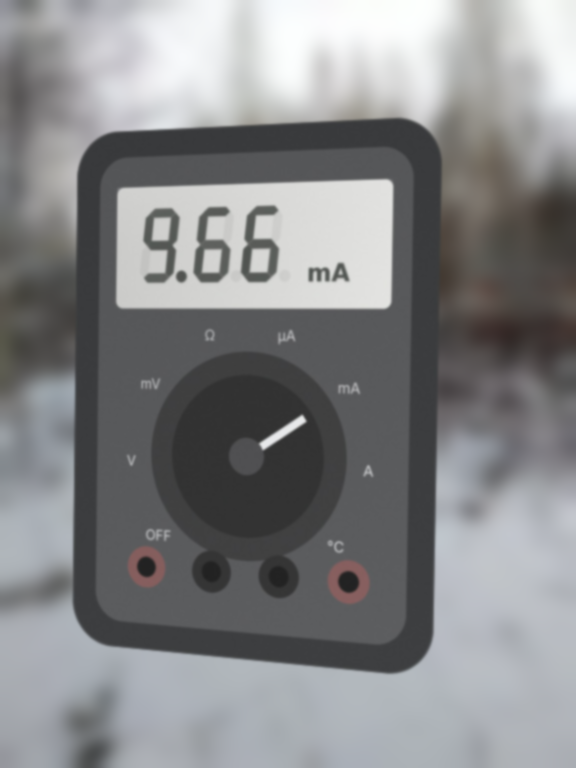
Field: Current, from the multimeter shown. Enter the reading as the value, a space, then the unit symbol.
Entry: 9.66 mA
